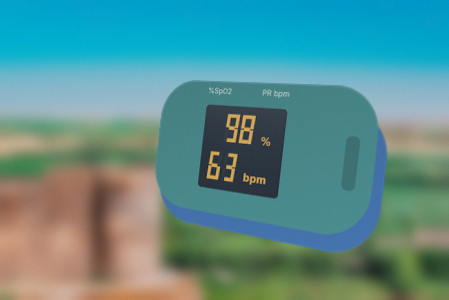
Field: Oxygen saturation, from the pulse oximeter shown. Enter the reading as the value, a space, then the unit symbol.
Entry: 98 %
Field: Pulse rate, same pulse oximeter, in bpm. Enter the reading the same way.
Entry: 63 bpm
